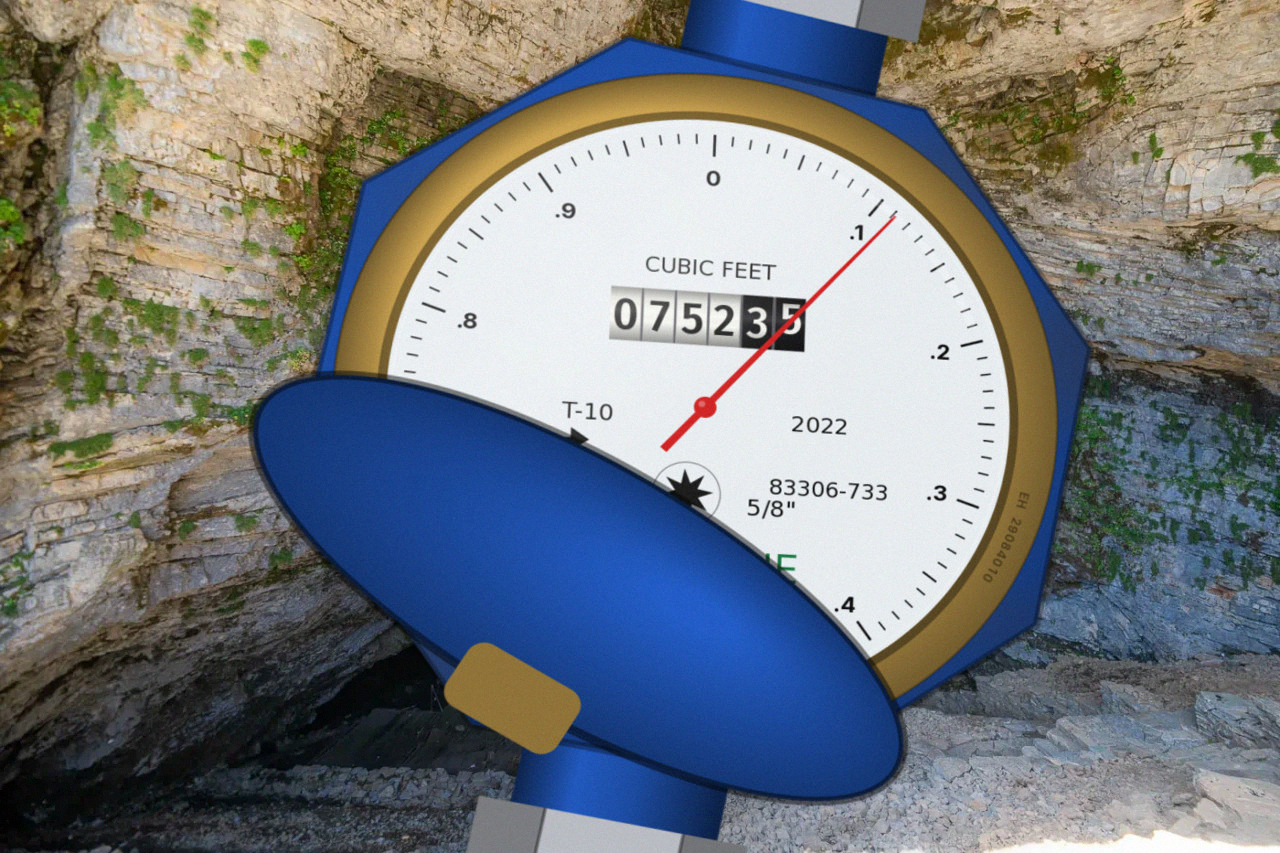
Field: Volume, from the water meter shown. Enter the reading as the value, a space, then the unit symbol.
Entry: 75235.11 ft³
